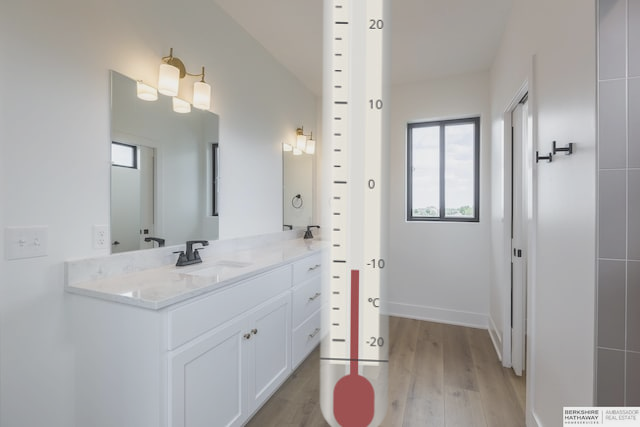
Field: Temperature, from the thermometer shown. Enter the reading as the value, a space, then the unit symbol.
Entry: -11 °C
